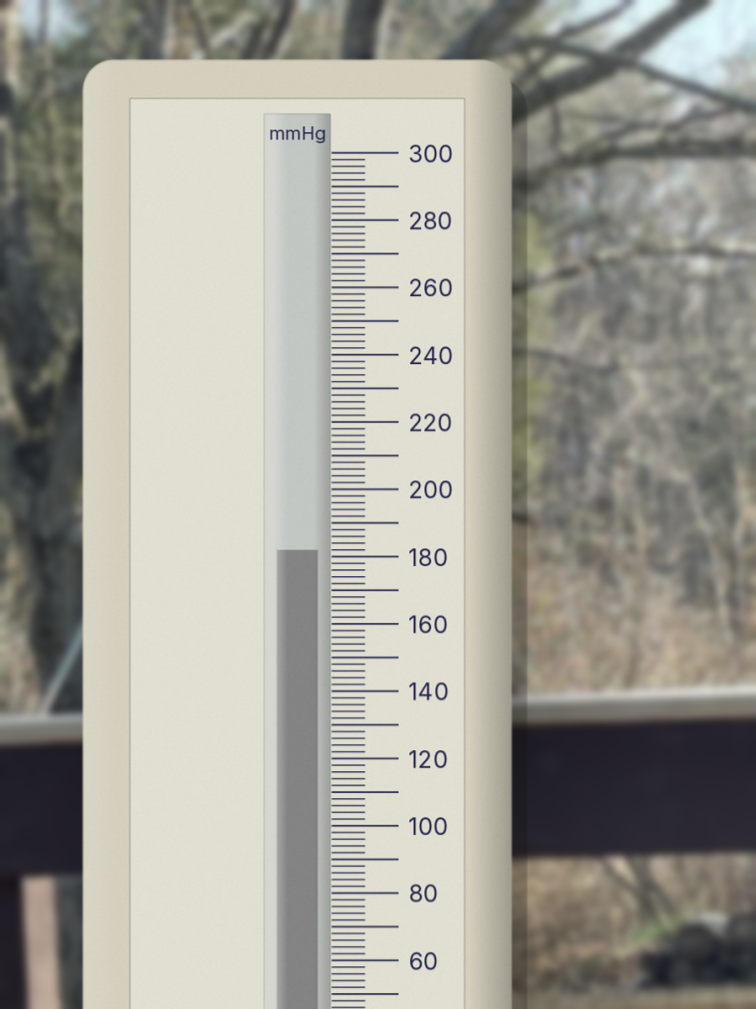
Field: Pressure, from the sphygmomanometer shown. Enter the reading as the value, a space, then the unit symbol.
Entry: 182 mmHg
